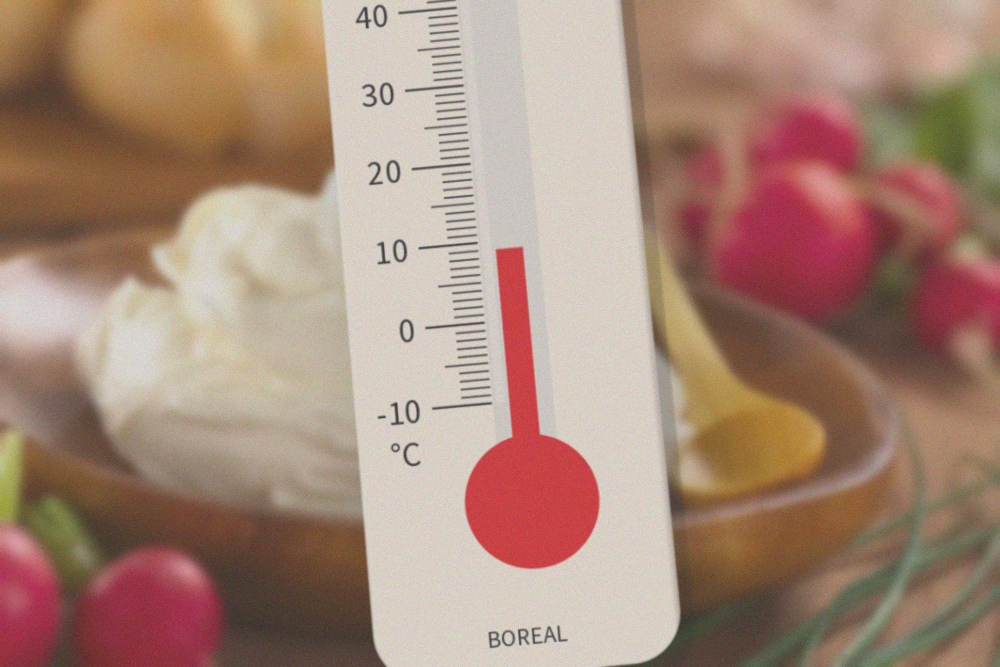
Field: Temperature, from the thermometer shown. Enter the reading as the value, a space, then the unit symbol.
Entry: 9 °C
